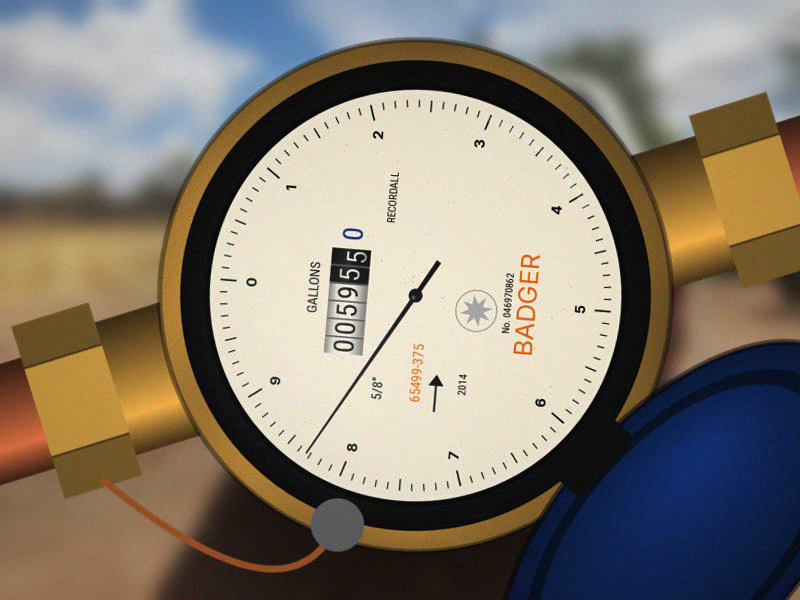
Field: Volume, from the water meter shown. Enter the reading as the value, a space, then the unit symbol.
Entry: 59548.3 gal
